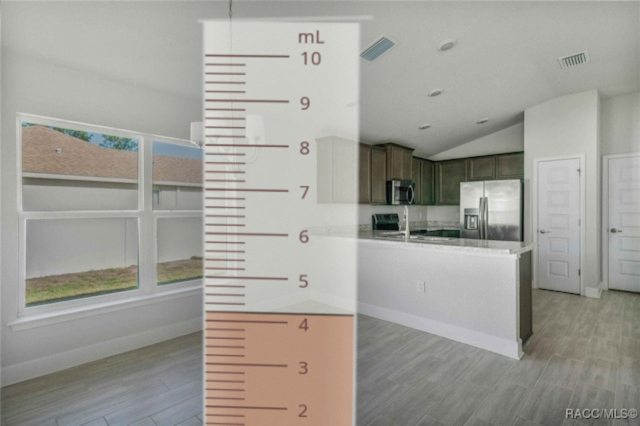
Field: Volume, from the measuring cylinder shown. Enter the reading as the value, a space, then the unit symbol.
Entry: 4.2 mL
